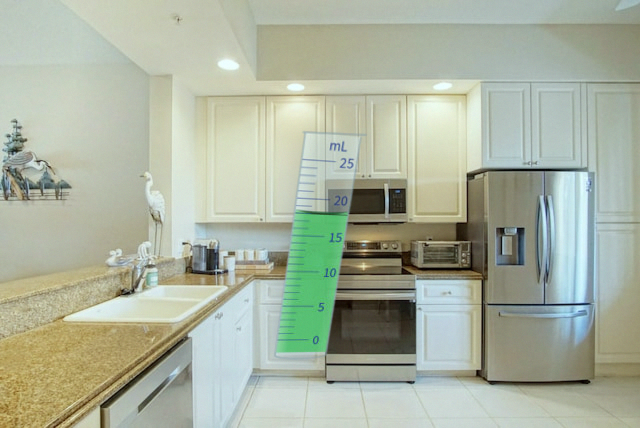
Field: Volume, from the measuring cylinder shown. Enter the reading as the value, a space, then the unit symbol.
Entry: 18 mL
